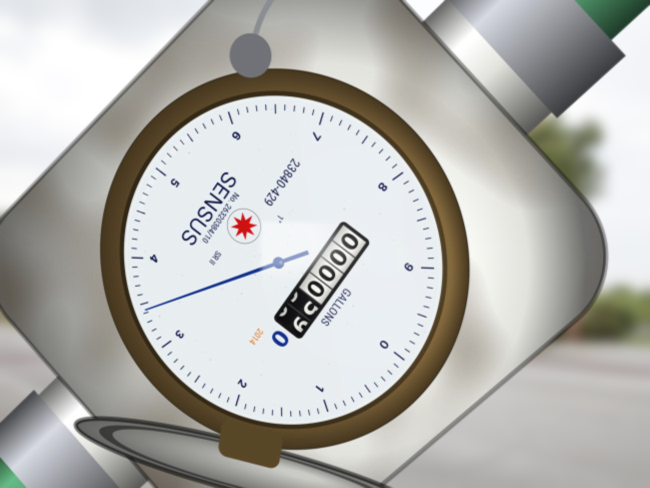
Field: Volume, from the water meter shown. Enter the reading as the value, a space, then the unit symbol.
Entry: 593.4 gal
